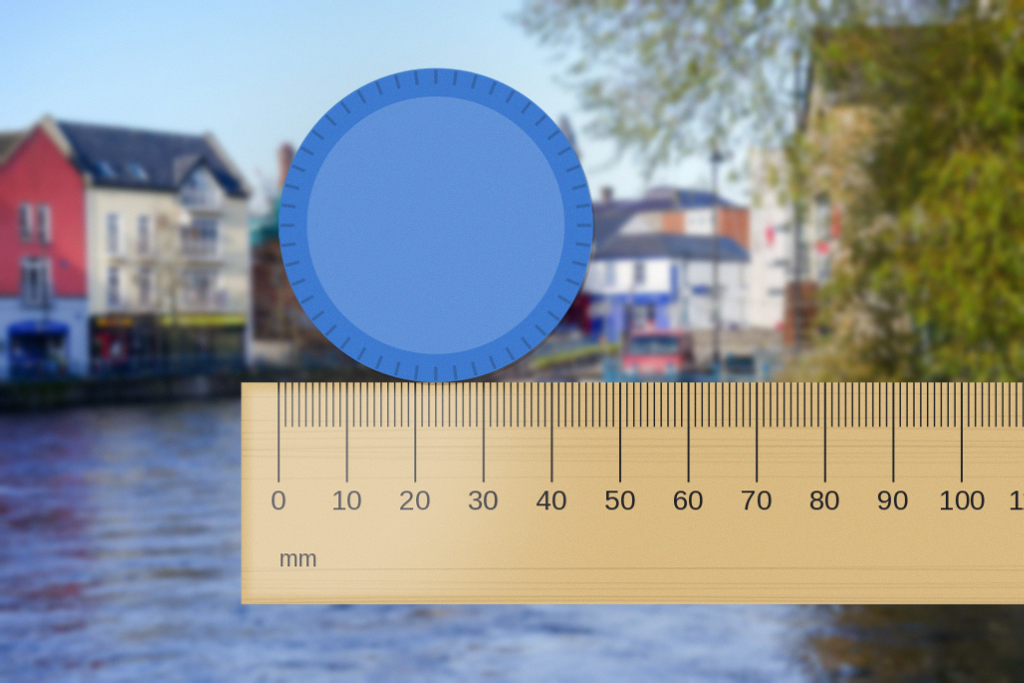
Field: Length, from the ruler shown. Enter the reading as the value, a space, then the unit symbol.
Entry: 46 mm
